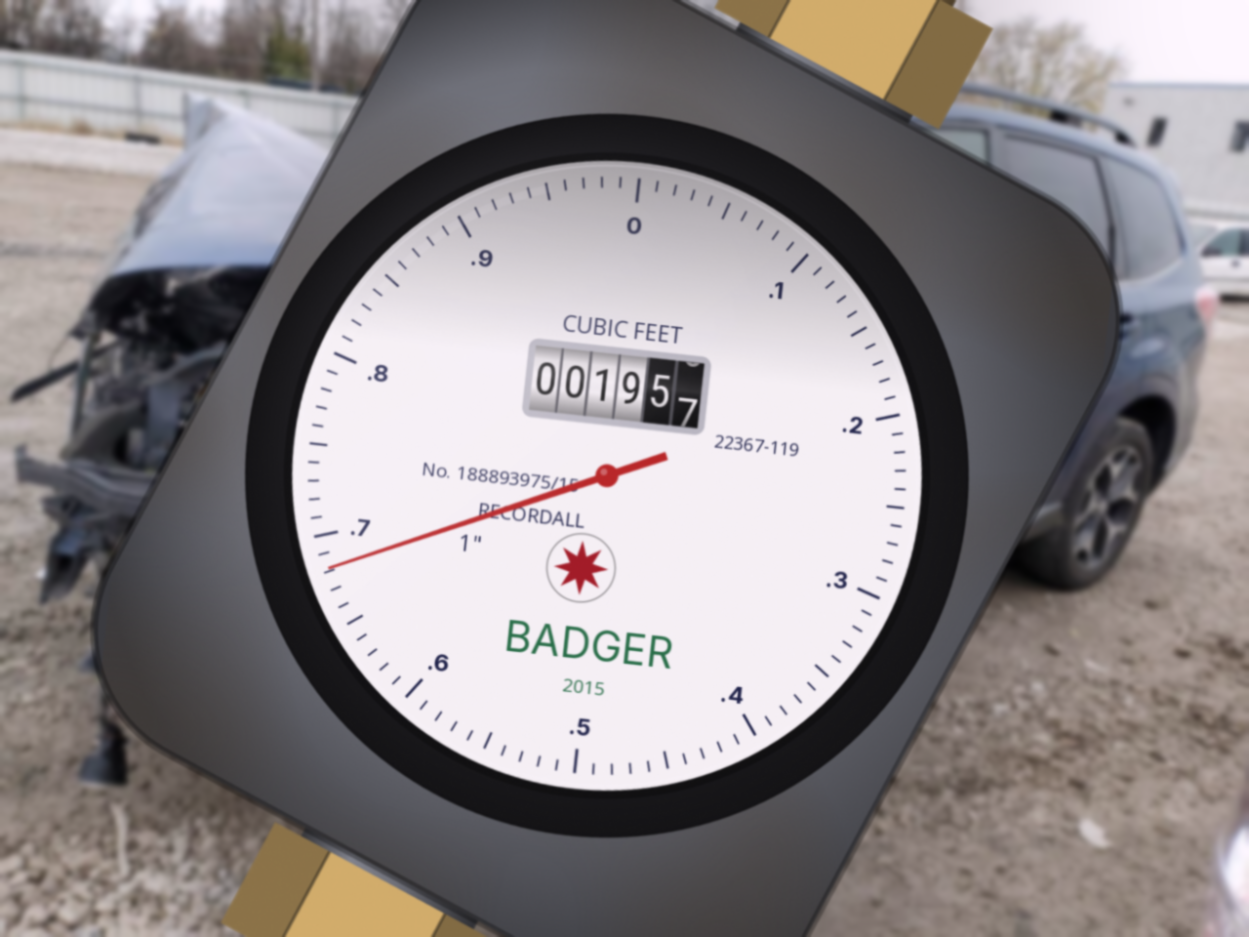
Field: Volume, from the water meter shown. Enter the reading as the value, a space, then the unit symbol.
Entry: 1956.68 ft³
